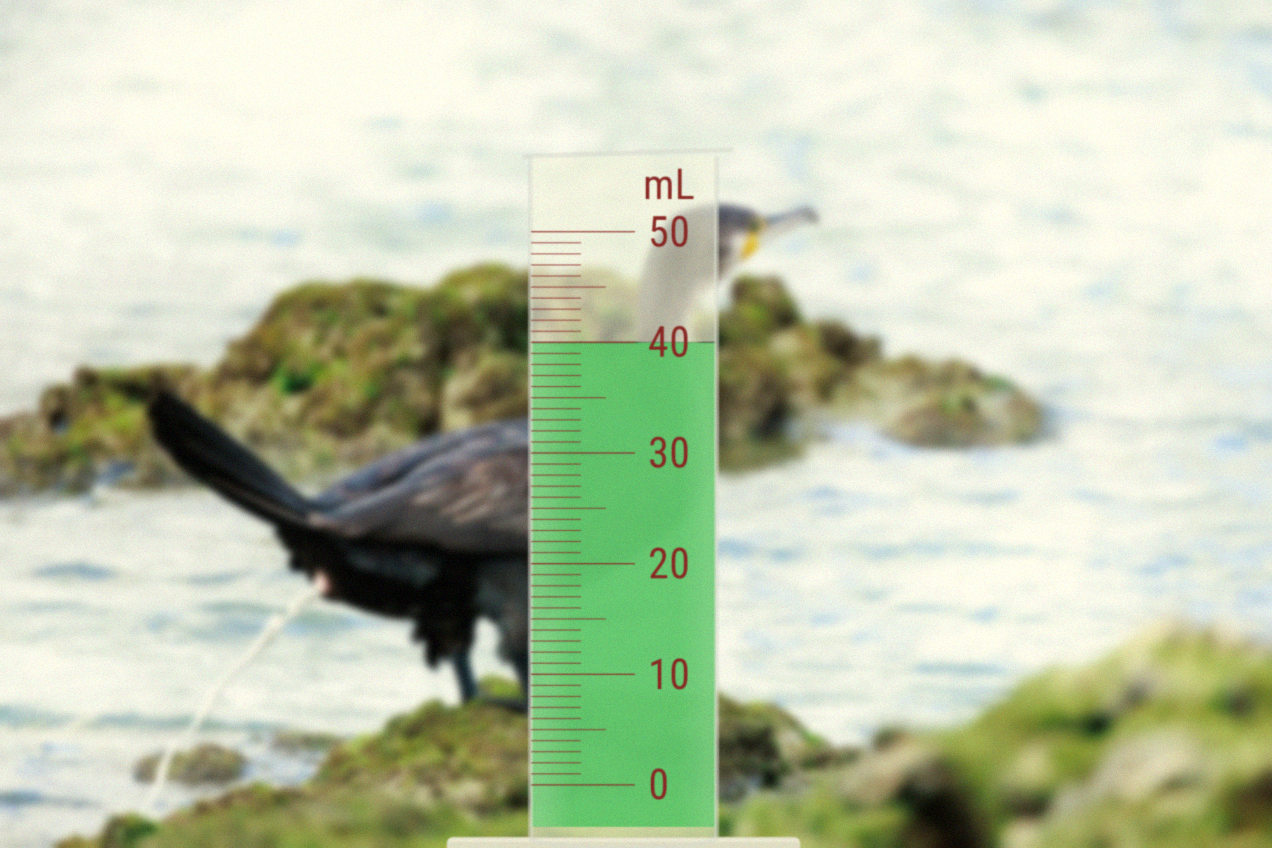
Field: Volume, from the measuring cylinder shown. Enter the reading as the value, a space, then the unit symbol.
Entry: 40 mL
